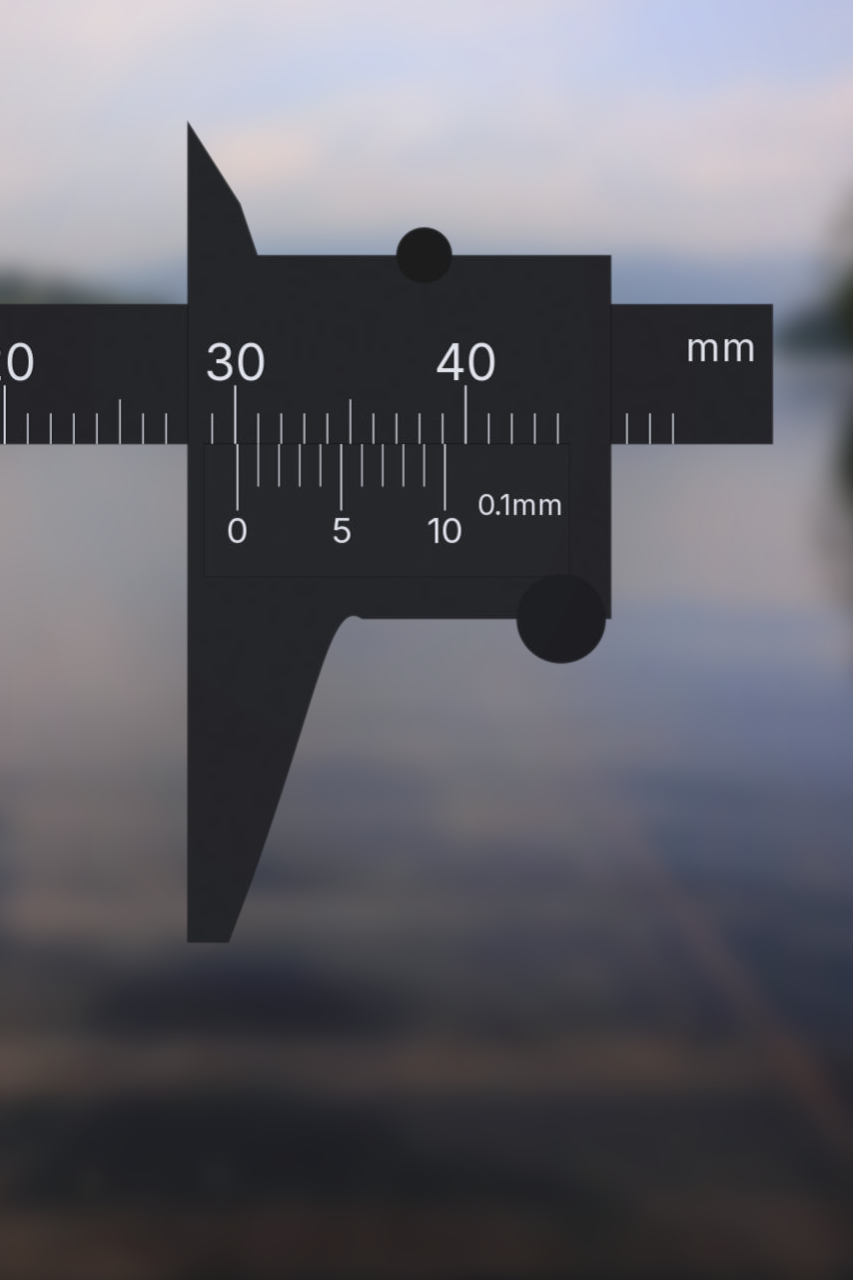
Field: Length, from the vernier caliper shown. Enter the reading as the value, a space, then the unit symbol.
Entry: 30.1 mm
